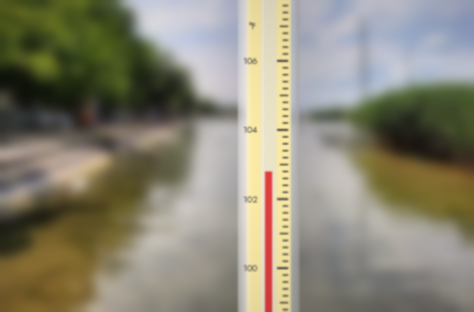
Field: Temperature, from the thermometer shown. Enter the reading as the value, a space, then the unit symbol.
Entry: 102.8 °F
